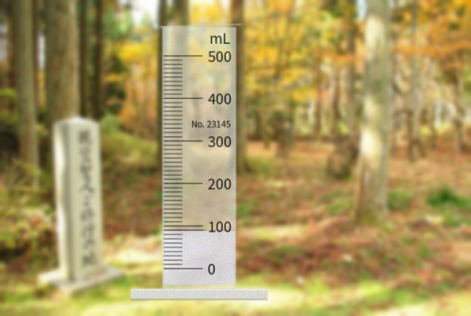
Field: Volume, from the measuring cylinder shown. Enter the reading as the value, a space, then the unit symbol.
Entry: 90 mL
